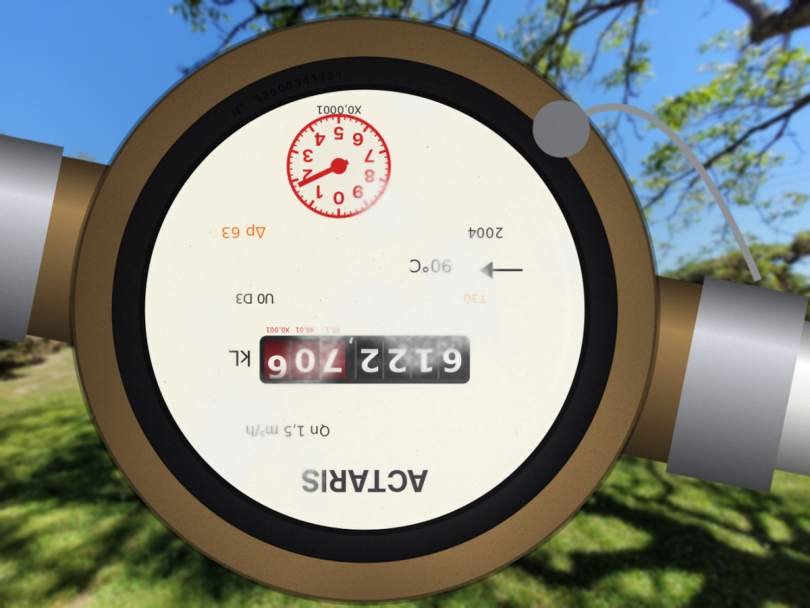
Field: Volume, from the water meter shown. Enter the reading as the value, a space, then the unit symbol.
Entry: 6122.7061 kL
